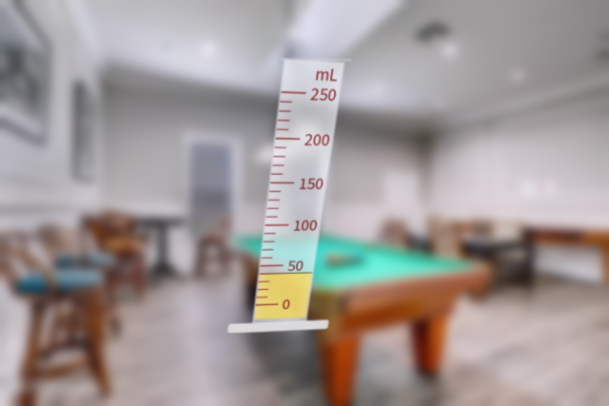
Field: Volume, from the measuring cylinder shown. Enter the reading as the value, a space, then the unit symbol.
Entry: 40 mL
